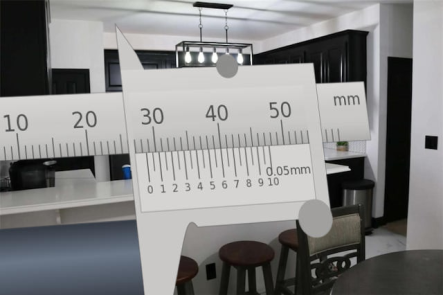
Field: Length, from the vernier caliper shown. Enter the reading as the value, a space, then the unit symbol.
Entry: 28.6 mm
